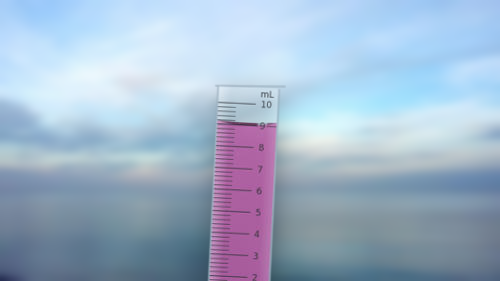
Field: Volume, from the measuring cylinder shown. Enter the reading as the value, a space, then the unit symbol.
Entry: 9 mL
